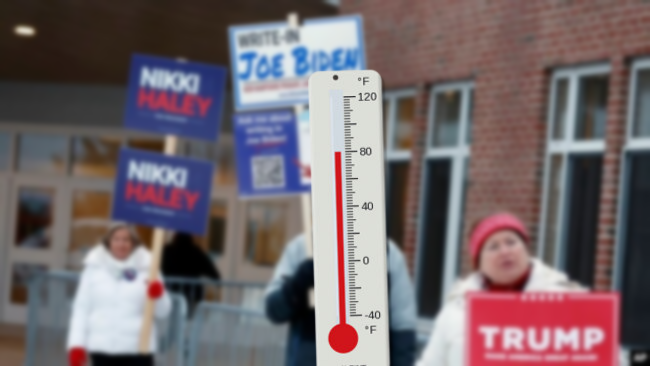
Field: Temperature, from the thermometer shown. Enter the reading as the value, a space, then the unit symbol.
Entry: 80 °F
